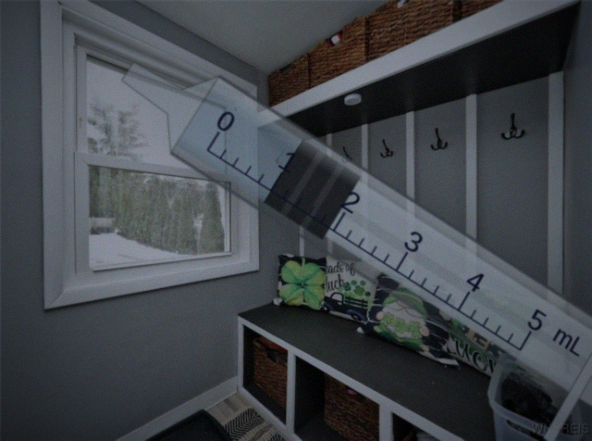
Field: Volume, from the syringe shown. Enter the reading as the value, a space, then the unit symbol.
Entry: 1 mL
